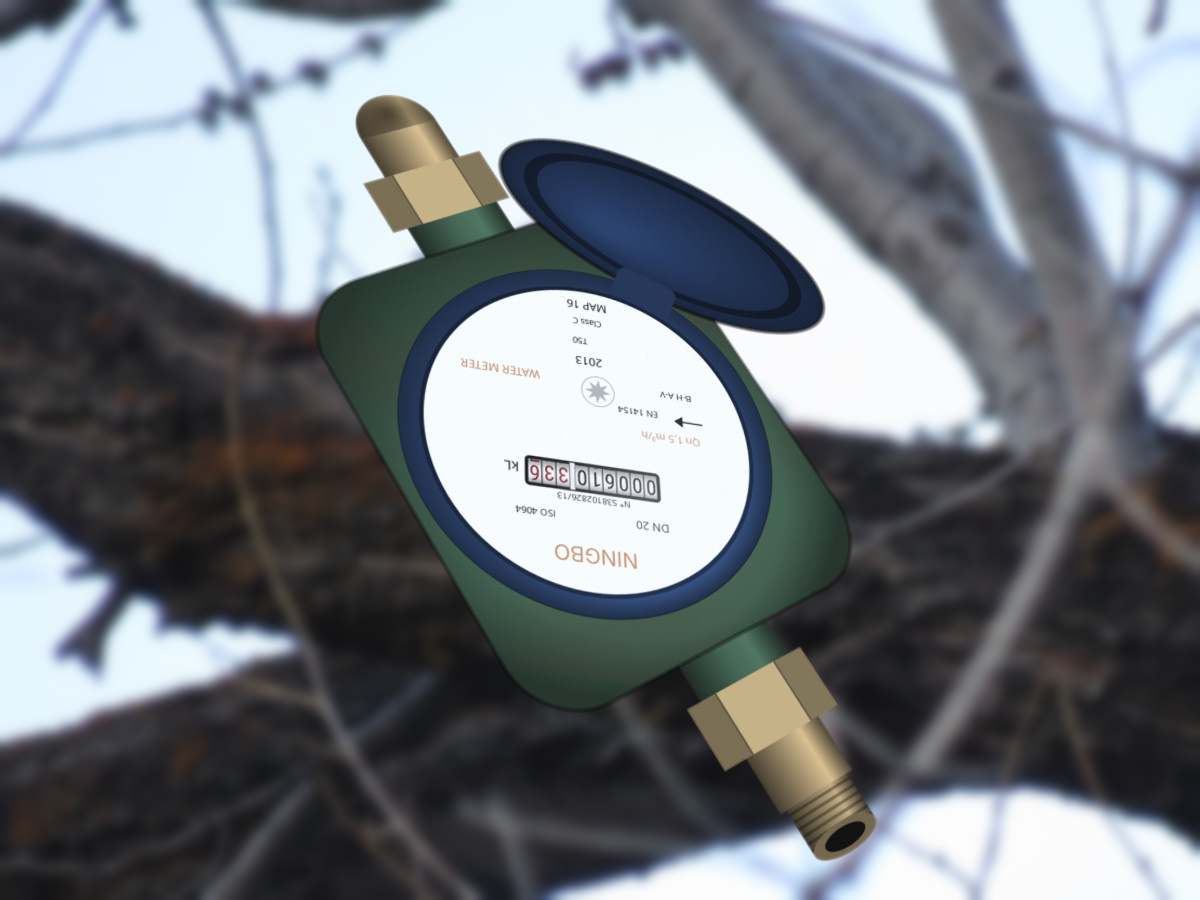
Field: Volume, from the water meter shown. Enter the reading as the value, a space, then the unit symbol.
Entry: 610.336 kL
